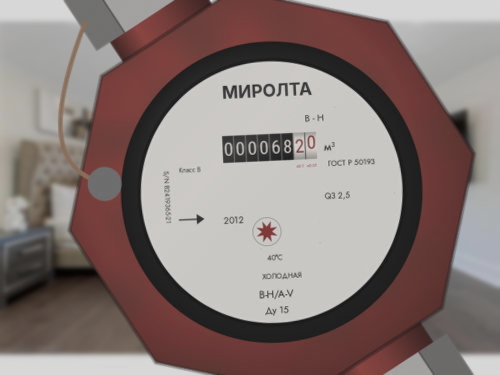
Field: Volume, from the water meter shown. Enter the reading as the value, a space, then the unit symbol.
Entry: 68.20 m³
